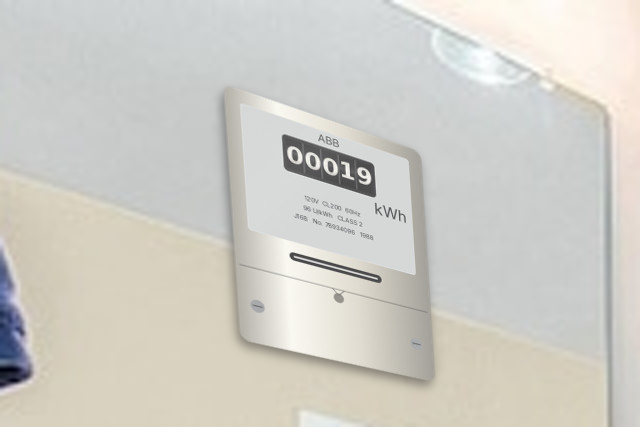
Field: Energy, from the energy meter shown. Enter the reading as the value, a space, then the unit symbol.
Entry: 19 kWh
